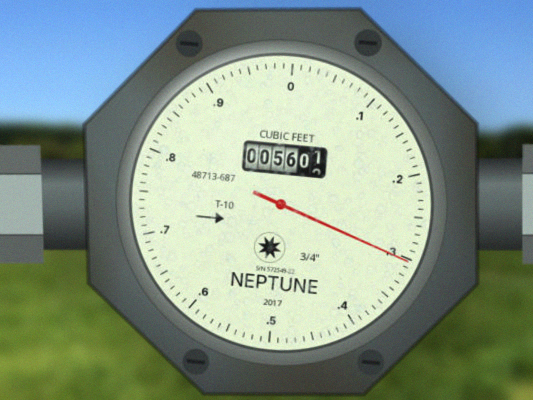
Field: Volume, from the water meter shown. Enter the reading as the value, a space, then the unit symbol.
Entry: 5601.30 ft³
